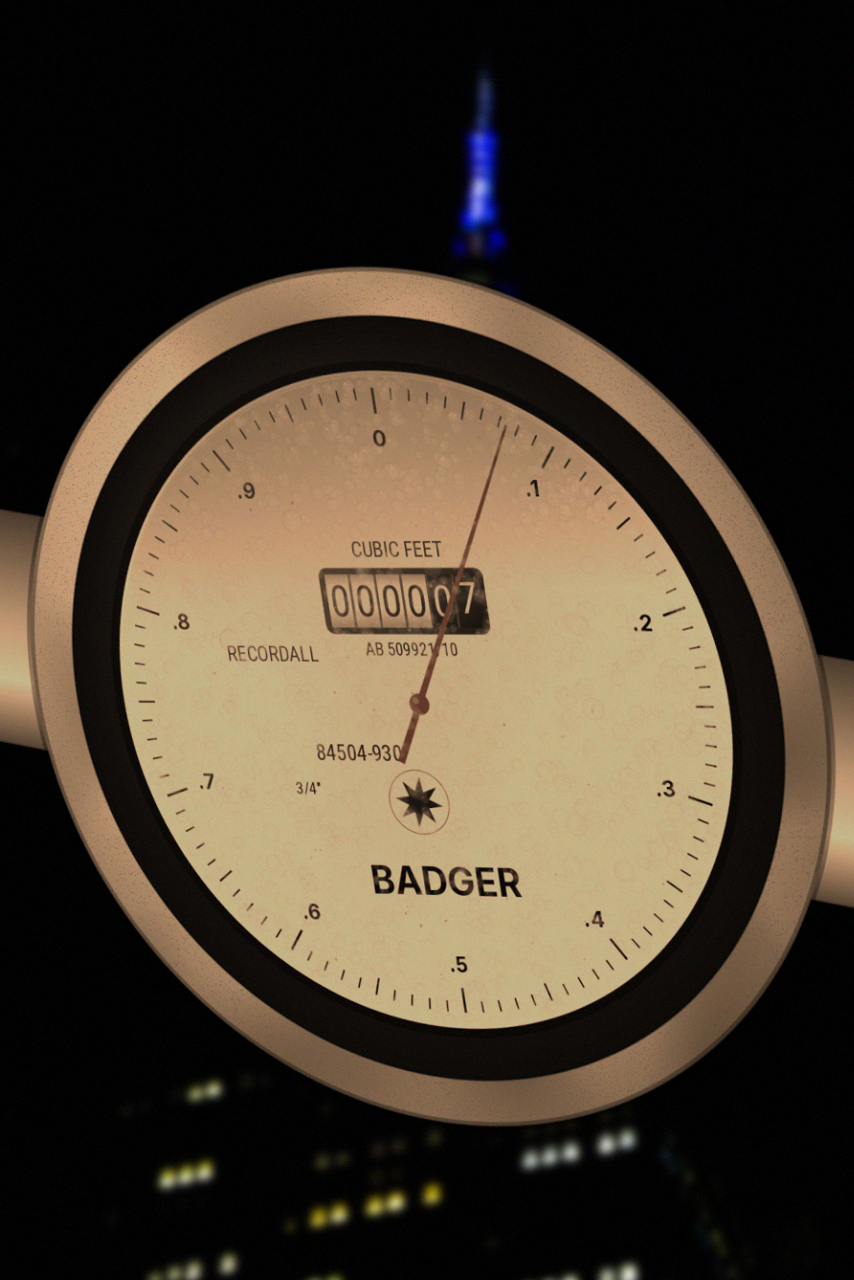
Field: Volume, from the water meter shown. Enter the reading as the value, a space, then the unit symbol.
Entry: 7.07 ft³
